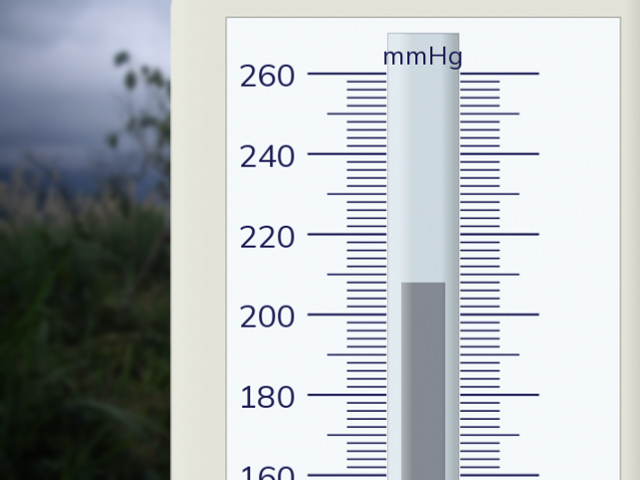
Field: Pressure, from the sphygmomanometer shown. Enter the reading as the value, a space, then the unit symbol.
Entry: 208 mmHg
